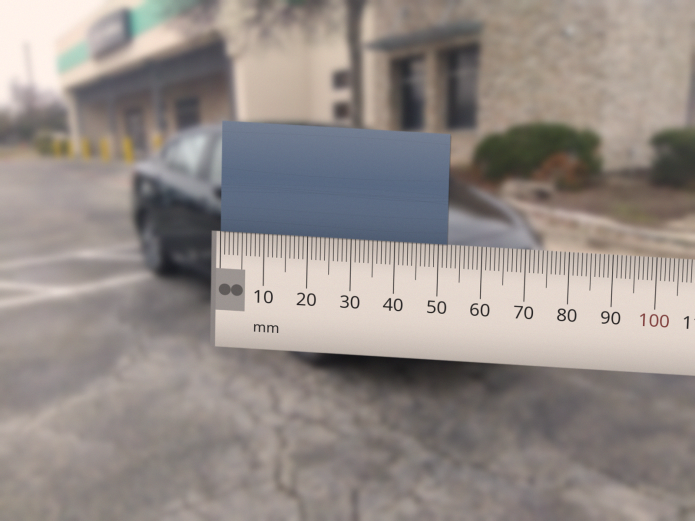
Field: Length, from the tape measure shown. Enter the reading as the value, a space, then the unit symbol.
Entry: 52 mm
